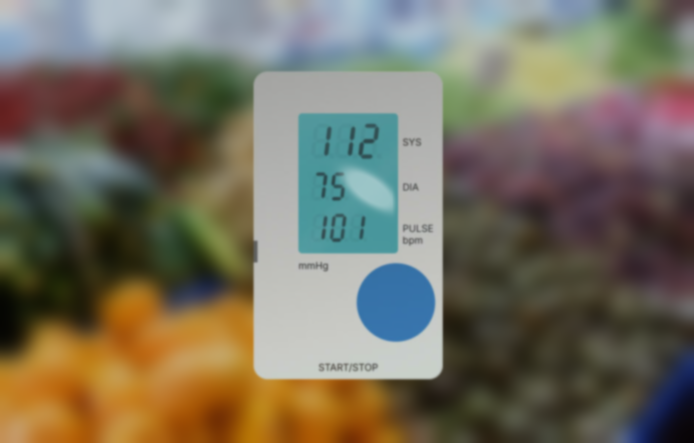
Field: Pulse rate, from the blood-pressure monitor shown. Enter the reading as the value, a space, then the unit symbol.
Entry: 101 bpm
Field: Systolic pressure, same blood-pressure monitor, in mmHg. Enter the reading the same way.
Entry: 112 mmHg
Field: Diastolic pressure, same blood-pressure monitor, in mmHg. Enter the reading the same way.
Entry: 75 mmHg
